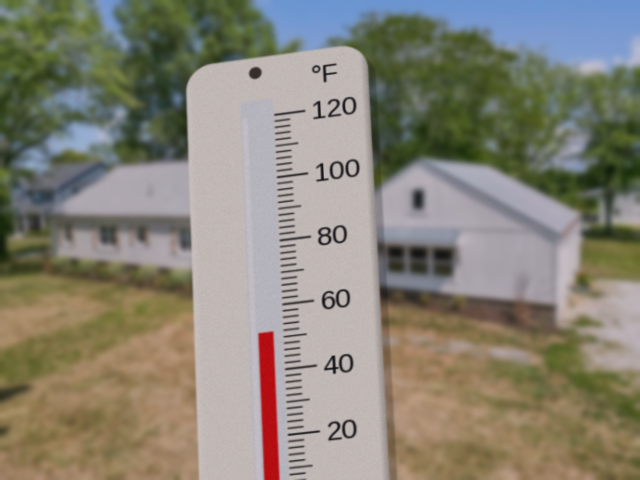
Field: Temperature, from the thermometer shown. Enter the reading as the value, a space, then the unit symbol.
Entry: 52 °F
